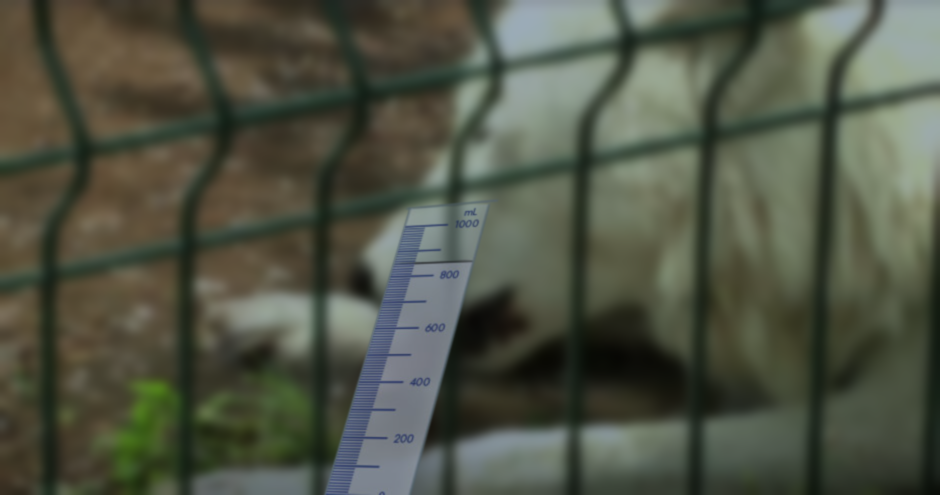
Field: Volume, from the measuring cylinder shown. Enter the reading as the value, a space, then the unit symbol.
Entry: 850 mL
